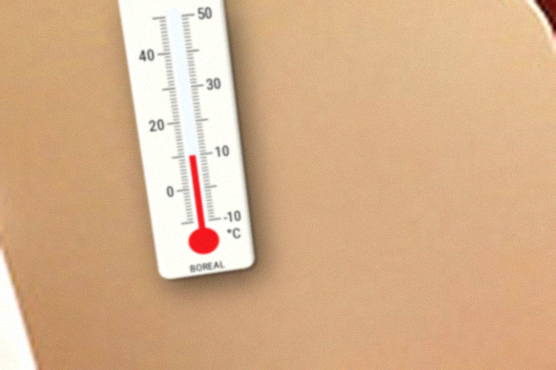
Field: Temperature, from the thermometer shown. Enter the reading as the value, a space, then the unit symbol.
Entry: 10 °C
